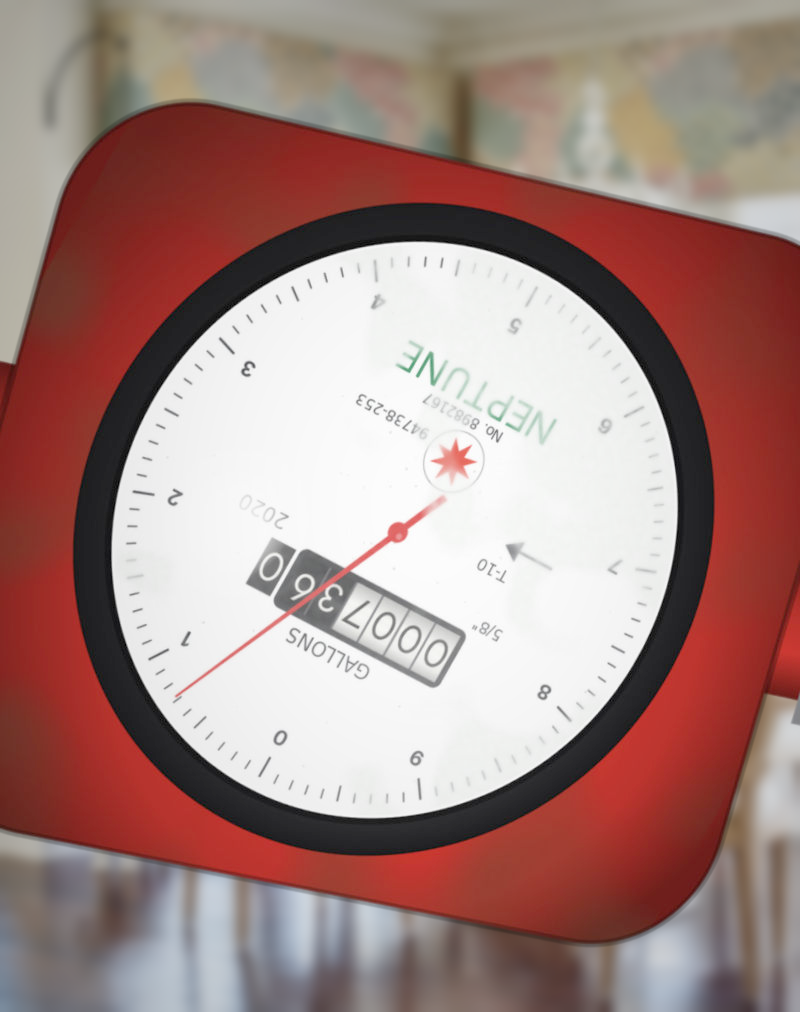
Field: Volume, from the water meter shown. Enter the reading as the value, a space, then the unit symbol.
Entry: 7360.7 gal
